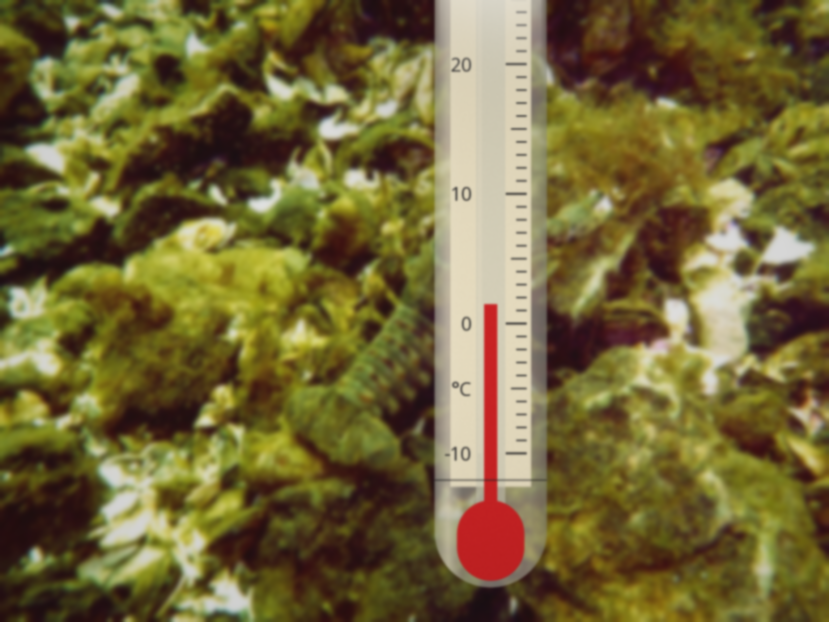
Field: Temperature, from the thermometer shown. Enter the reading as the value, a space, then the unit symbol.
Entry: 1.5 °C
